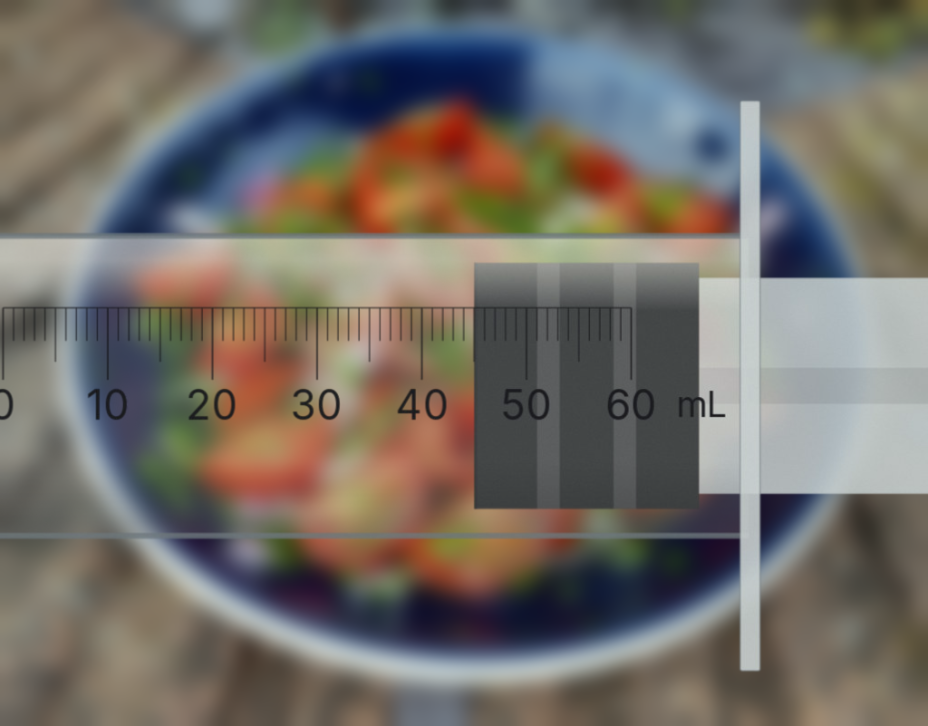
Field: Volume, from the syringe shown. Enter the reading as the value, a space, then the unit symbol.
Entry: 45 mL
